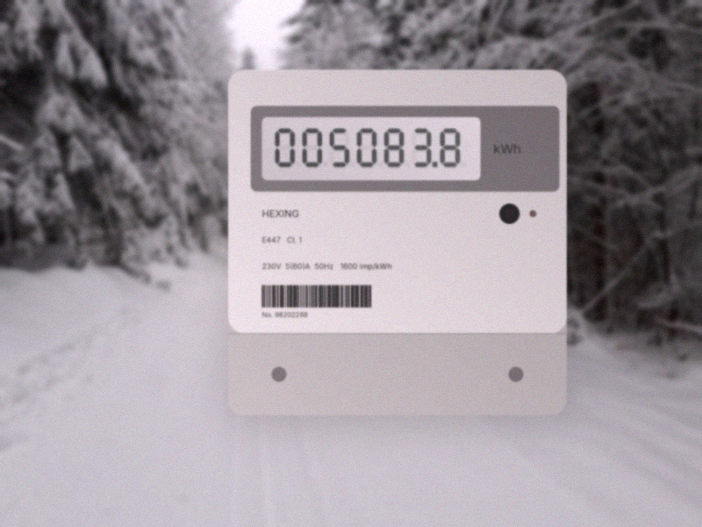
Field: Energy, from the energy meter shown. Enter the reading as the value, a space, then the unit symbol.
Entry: 5083.8 kWh
